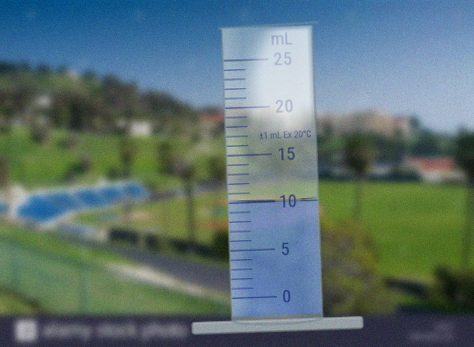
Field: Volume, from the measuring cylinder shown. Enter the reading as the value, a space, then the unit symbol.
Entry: 10 mL
